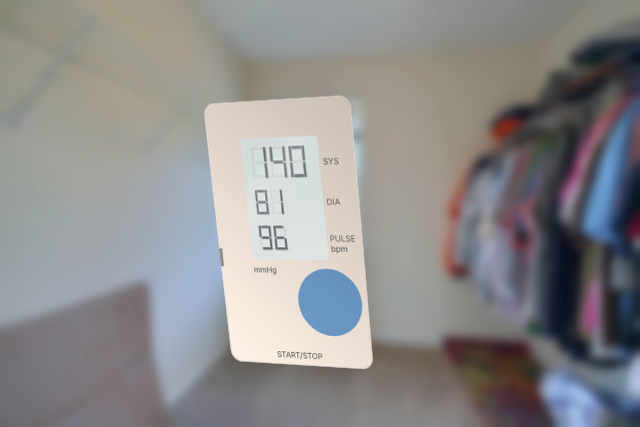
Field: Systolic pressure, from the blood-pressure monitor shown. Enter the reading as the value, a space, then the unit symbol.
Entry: 140 mmHg
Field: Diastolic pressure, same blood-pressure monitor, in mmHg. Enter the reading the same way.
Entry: 81 mmHg
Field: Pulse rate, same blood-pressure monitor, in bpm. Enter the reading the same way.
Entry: 96 bpm
